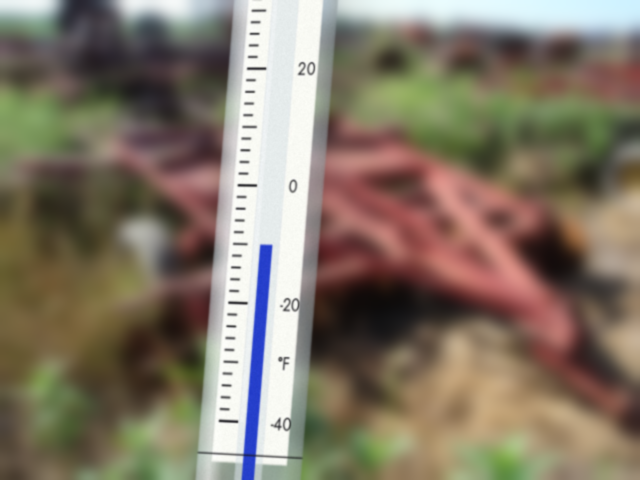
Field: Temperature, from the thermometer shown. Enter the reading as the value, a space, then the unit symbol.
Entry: -10 °F
